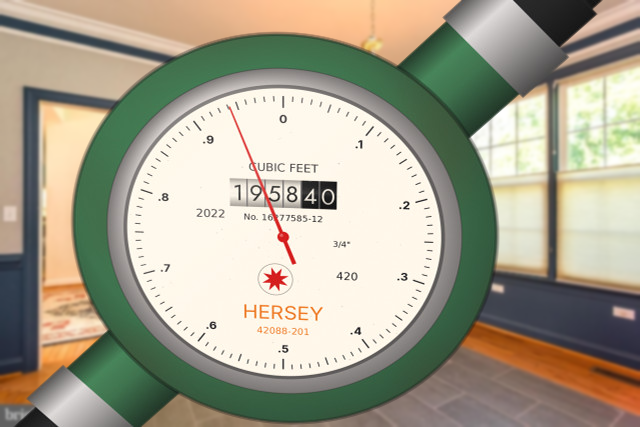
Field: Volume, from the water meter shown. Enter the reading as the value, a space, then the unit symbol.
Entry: 195839.94 ft³
